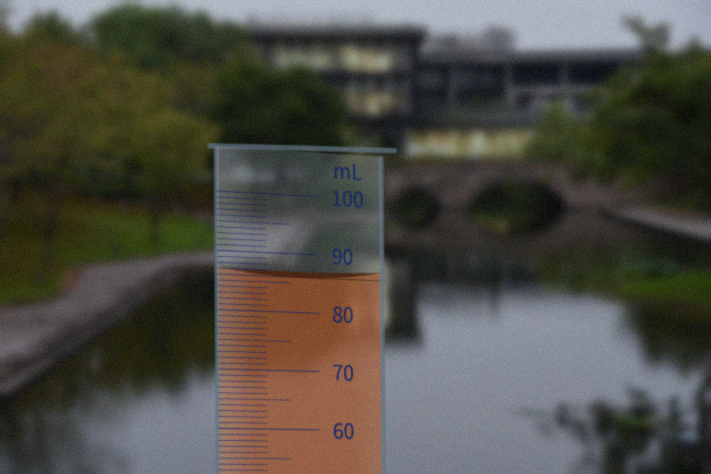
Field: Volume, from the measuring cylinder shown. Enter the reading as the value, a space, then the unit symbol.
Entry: 86 mL
